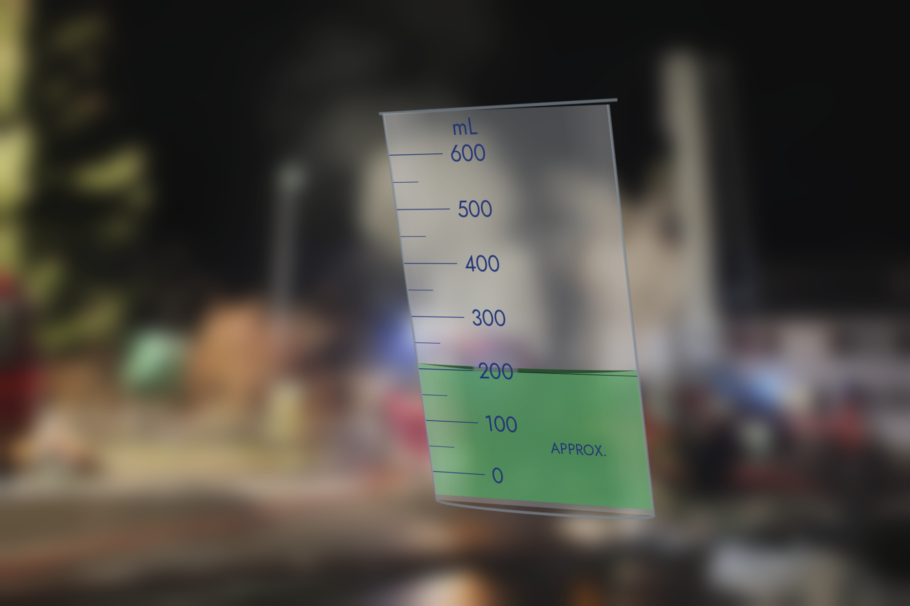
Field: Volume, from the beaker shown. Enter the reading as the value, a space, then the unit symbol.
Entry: 200 mL
